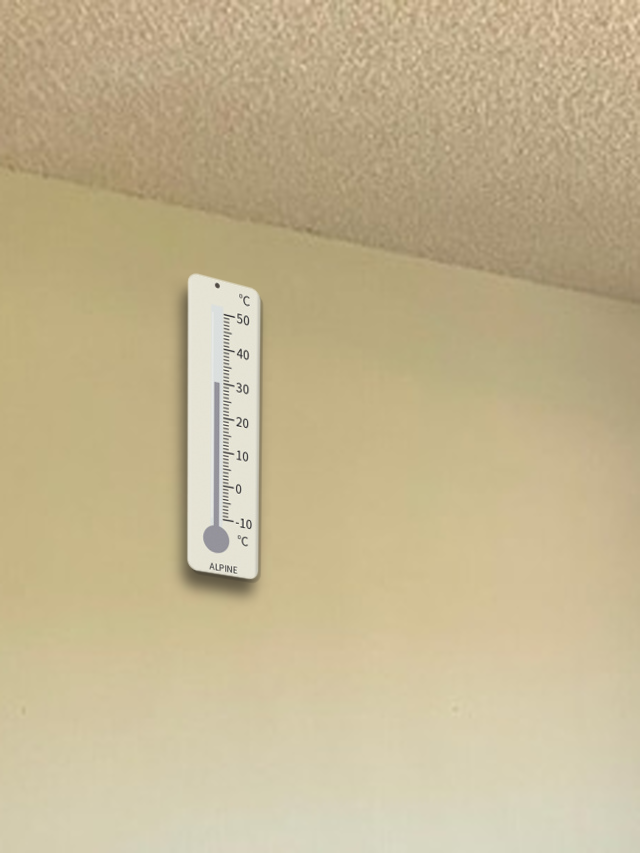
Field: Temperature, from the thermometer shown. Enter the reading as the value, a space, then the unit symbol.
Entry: 30 °C
